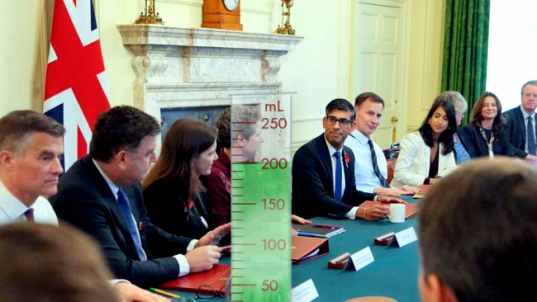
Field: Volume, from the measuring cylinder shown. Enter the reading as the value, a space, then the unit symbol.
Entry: 200 mL
